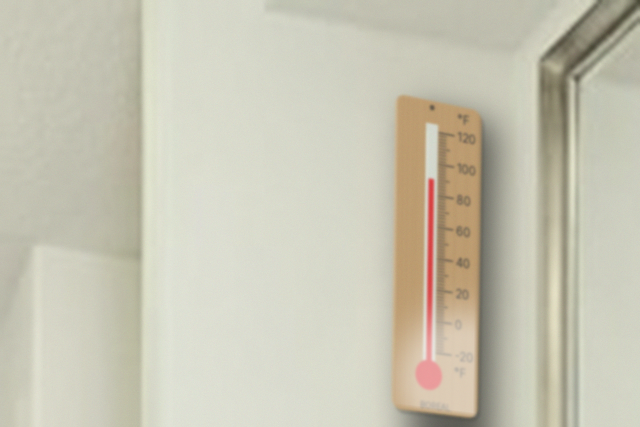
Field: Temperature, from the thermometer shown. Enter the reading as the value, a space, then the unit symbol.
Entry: 90 °F
